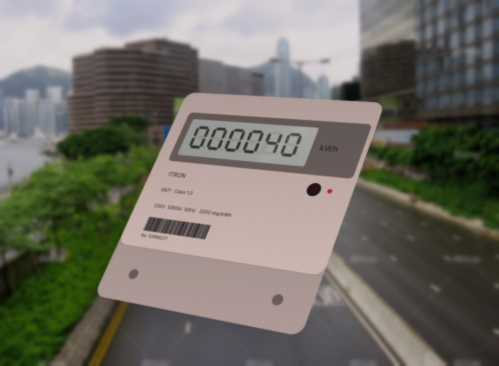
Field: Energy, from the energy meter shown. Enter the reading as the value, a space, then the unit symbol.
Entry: 40 kWh
